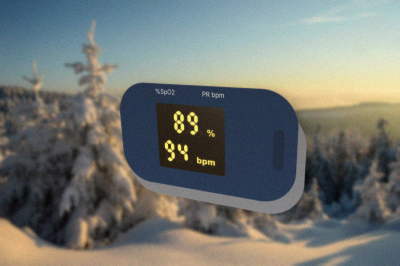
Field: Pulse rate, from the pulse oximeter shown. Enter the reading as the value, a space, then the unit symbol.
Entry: 94 bpm
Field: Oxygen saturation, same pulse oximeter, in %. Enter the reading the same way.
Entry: 89 %
